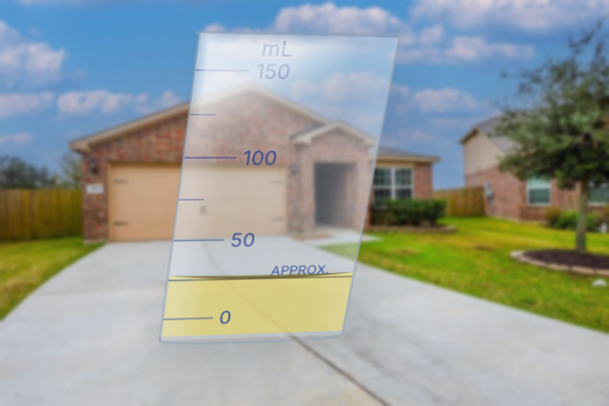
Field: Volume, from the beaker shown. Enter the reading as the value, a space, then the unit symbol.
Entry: 25 mL
